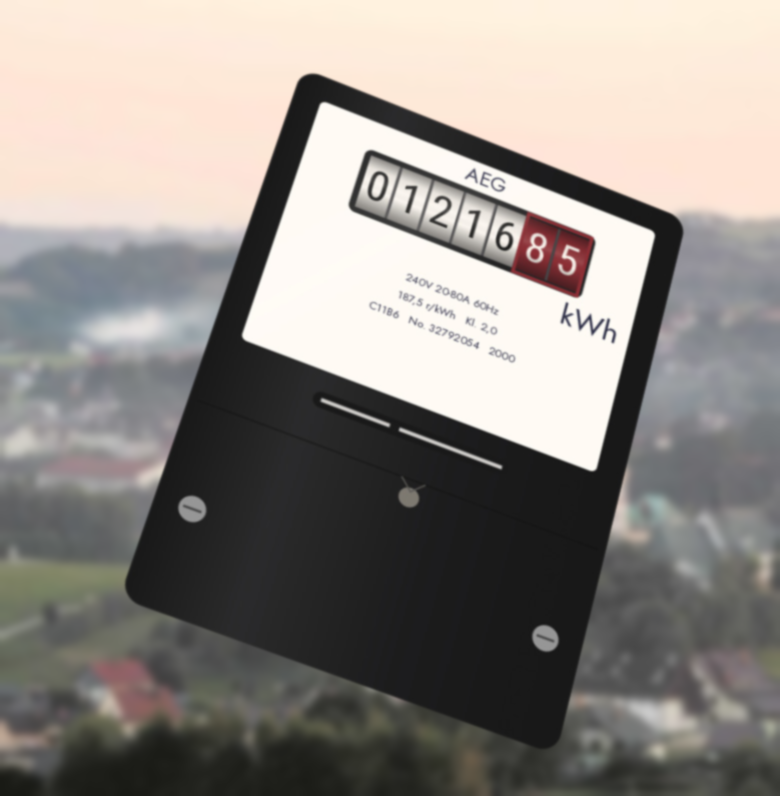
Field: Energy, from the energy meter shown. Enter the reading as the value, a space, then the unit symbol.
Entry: 1216.85 kWh
